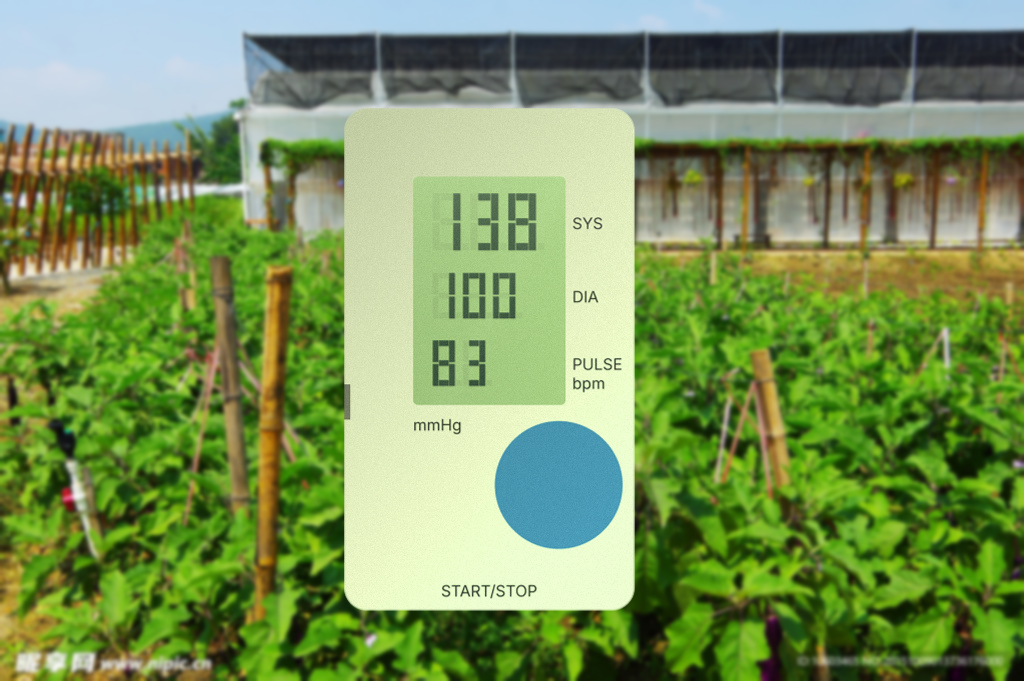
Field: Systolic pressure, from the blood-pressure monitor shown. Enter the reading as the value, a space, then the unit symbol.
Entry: 138 mmHg
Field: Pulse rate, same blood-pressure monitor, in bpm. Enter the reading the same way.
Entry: 83 bpm
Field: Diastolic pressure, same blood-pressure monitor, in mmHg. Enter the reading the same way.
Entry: 100 mmHg
